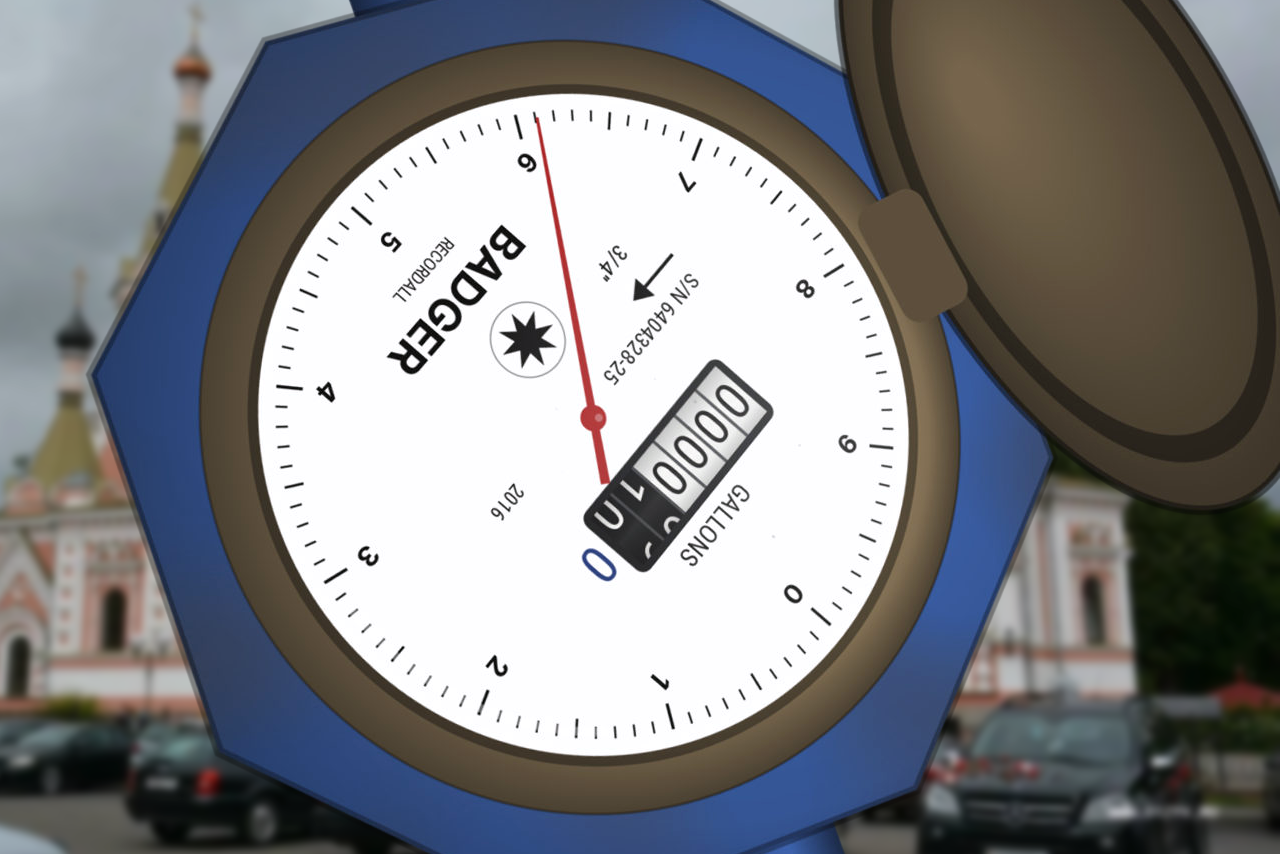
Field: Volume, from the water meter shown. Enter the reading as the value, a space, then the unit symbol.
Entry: 96.1 gal
